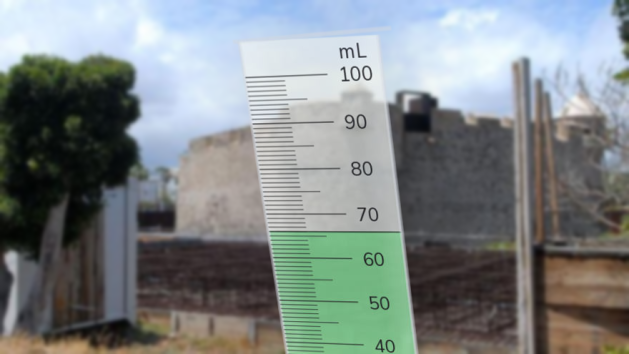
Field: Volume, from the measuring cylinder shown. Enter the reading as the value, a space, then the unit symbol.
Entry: 66 mL
